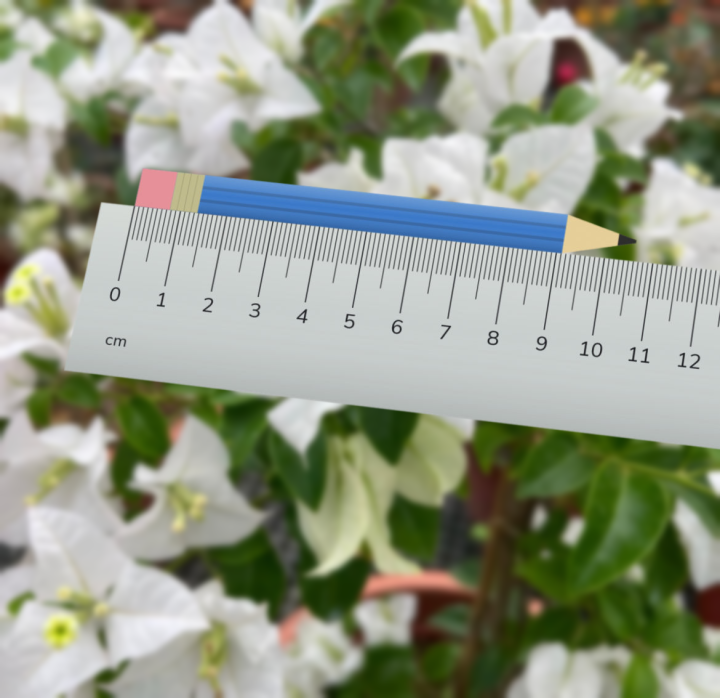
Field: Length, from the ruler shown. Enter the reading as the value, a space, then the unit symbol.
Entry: 10.6 cm
